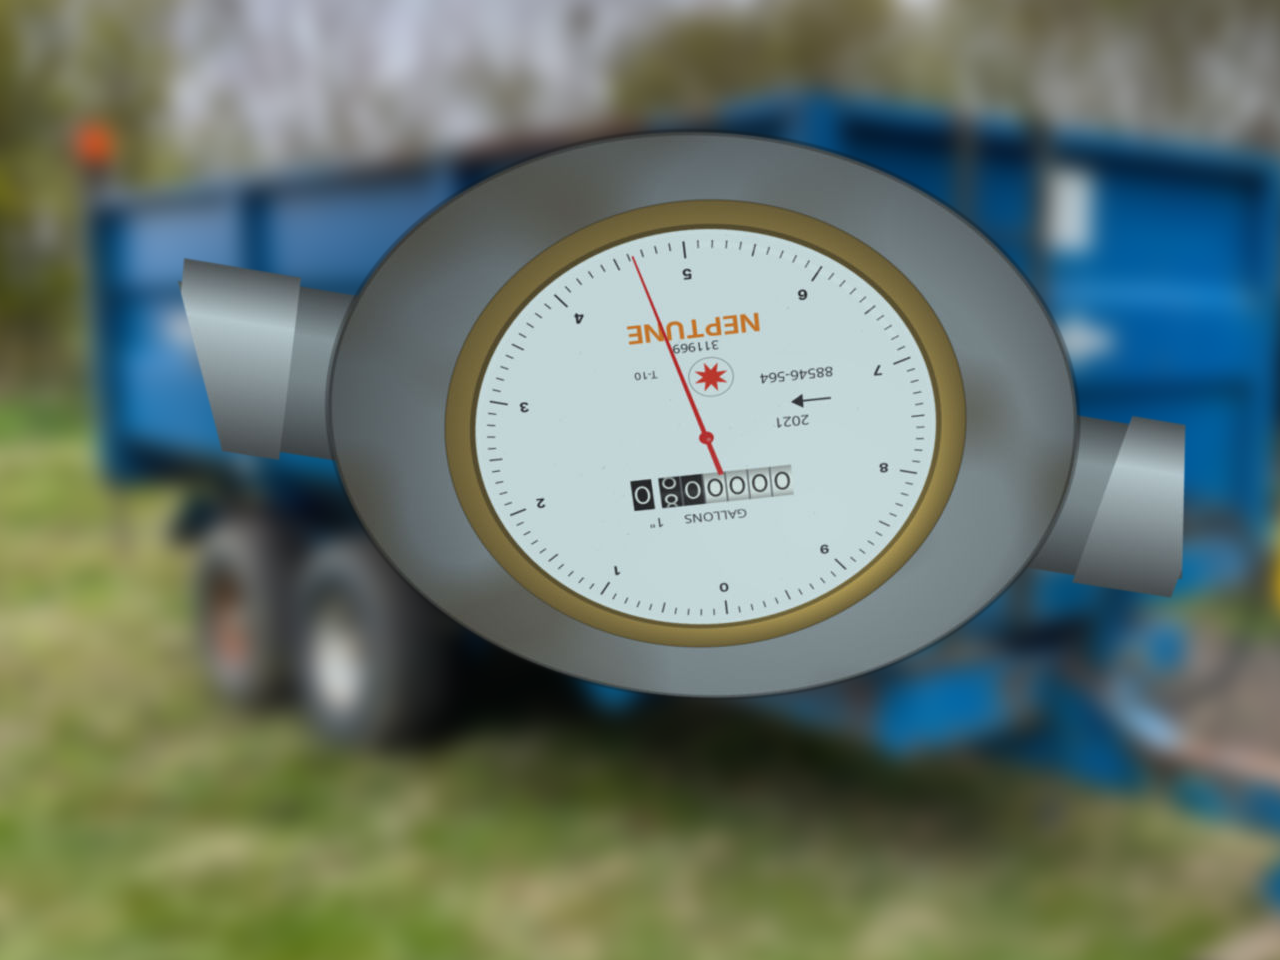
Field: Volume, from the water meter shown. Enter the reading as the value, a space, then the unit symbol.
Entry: 84.6 gal
